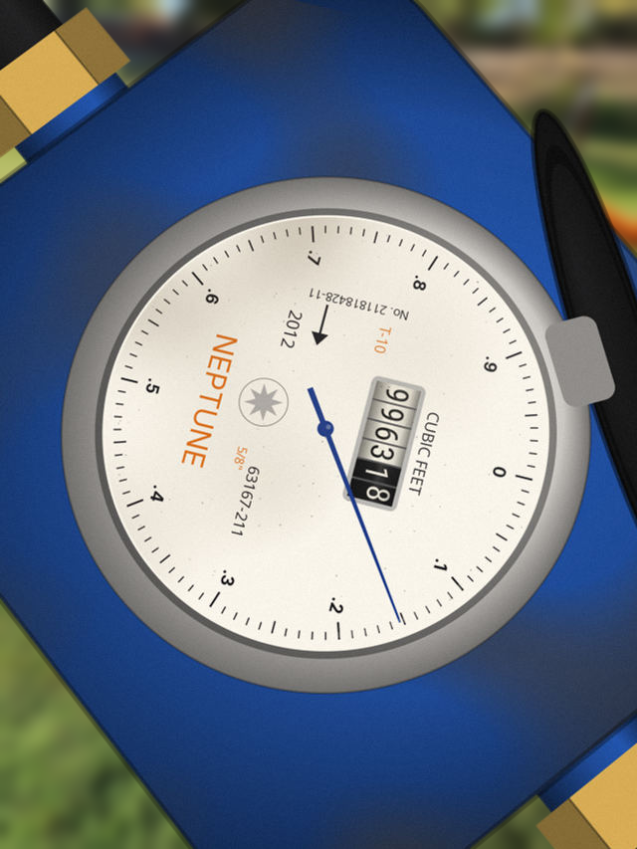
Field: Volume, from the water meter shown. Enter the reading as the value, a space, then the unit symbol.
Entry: 996318.15 ft³
